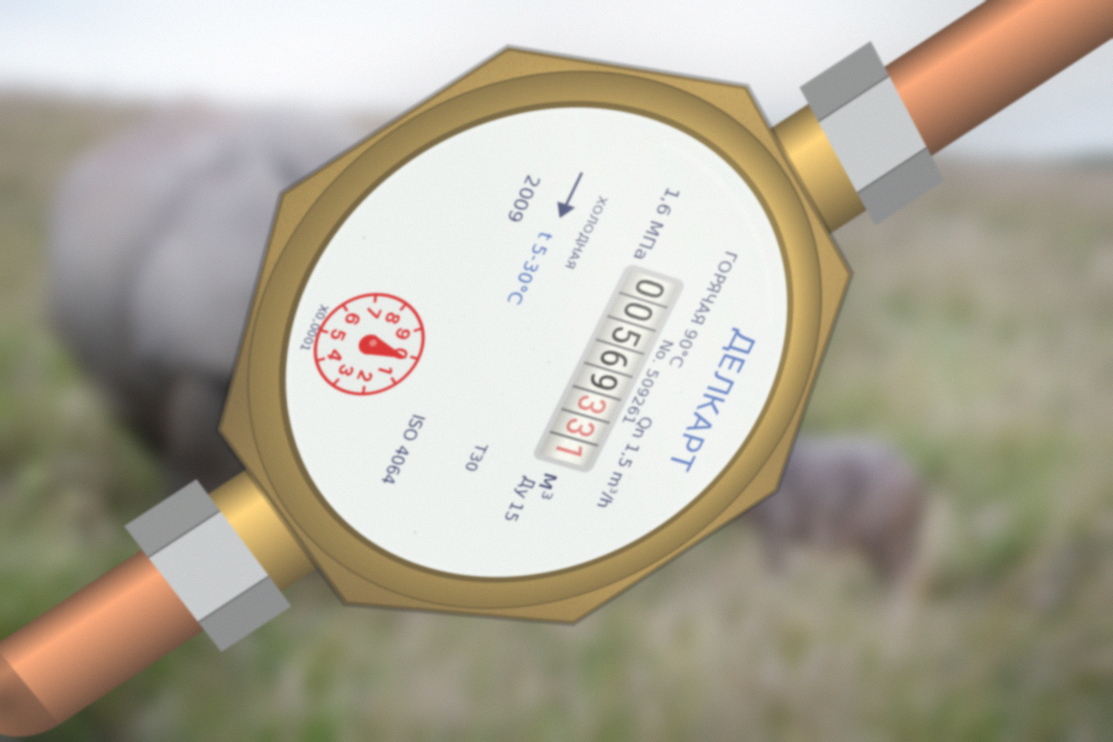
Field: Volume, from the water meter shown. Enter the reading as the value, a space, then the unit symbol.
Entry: 569.3310 m³
